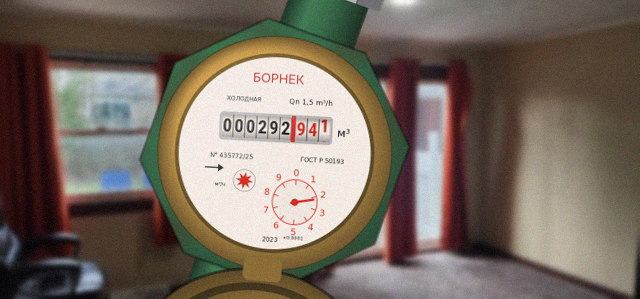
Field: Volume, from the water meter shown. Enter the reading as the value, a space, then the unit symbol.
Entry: 292.9412 m³
